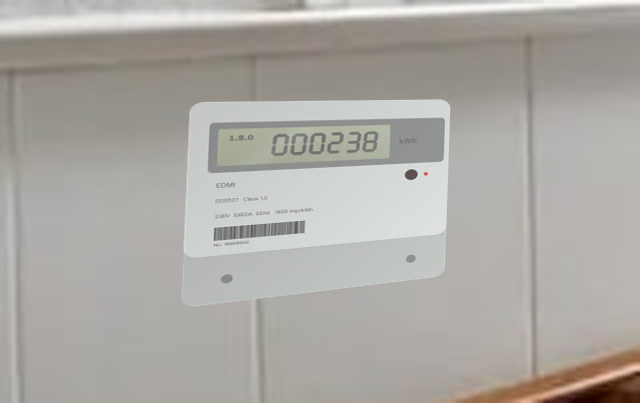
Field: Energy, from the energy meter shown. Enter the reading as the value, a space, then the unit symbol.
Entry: 238 kWh
